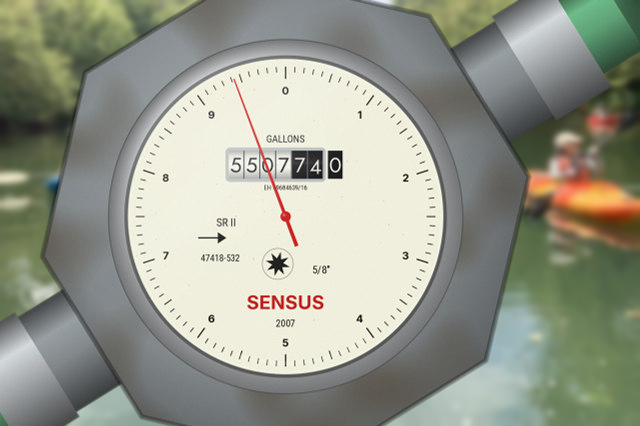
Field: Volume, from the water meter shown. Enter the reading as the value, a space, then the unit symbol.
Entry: 5507739.4 gal
